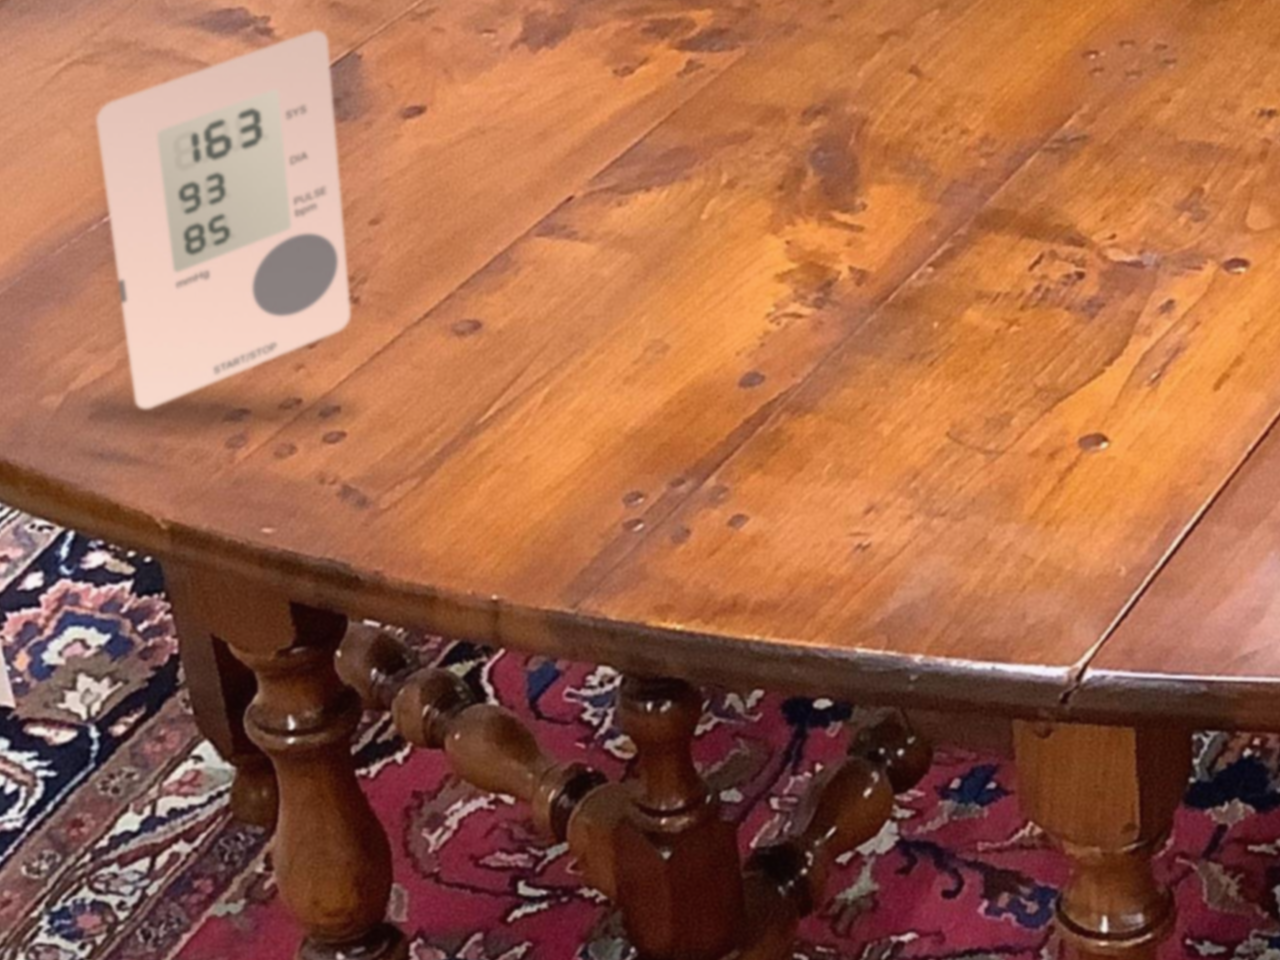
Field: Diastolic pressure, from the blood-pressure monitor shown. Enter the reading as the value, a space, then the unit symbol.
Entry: 93 mmHg
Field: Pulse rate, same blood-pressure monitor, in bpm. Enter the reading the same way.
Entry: 85 bpm
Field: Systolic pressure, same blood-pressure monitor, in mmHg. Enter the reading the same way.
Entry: 163 mmHg
